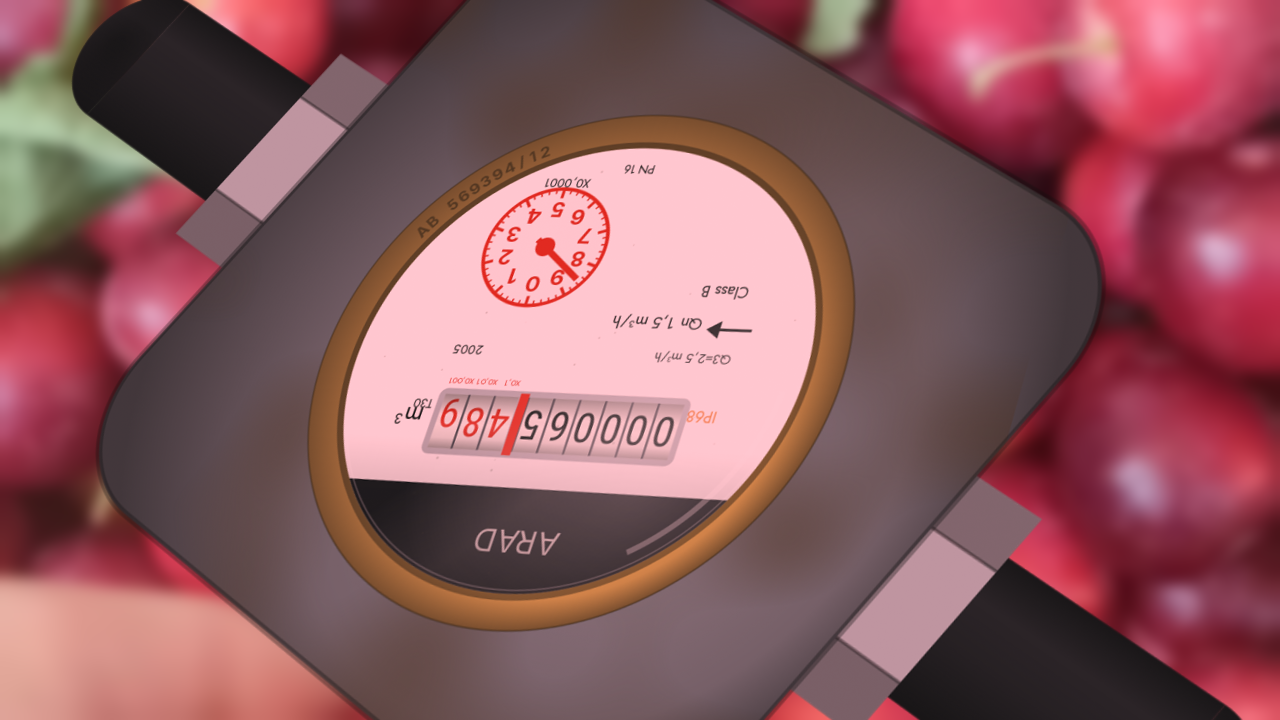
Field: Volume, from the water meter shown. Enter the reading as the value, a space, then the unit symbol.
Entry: 65.4888 m³
